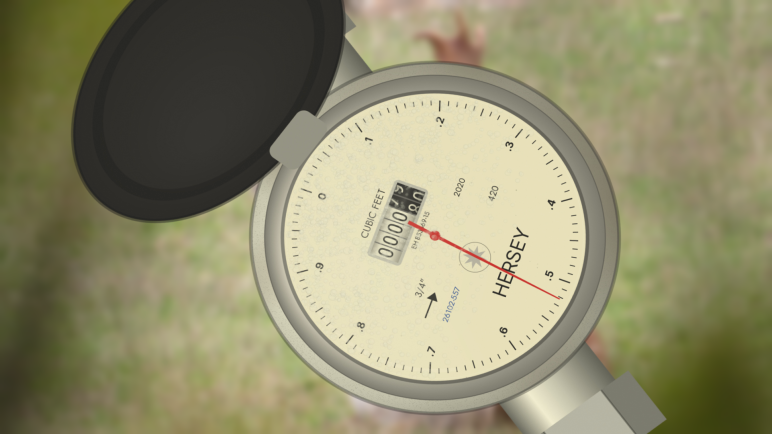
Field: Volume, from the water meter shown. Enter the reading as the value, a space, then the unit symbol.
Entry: 79.52 ft³
